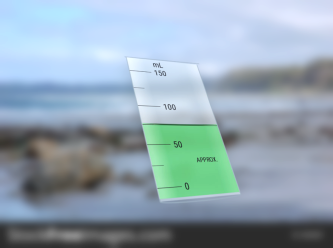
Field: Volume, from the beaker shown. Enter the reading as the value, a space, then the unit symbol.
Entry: 75 mL
